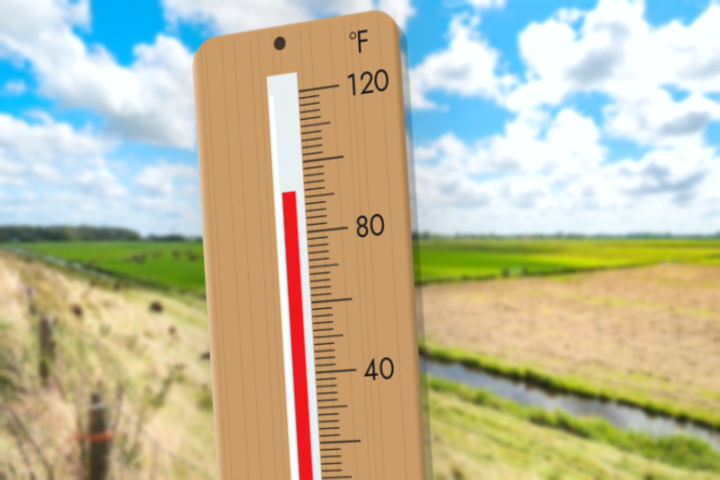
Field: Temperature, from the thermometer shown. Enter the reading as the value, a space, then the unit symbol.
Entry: 92 °F
